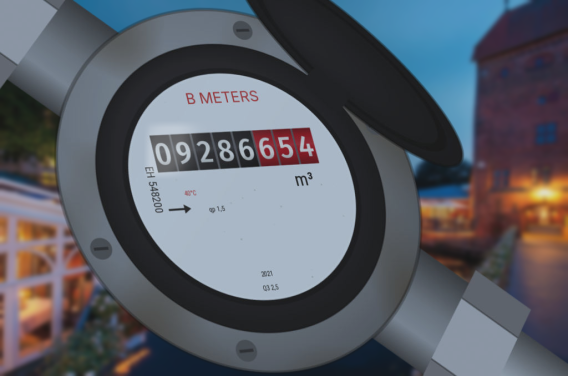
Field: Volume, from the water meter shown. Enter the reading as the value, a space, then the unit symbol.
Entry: 9286.654 m³
